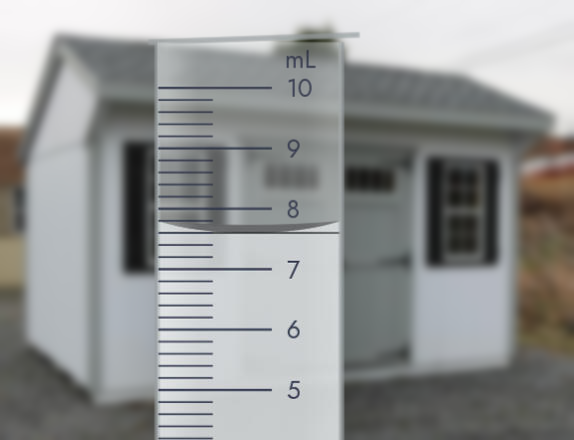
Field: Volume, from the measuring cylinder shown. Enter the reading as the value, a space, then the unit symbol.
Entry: 7.6 mL
